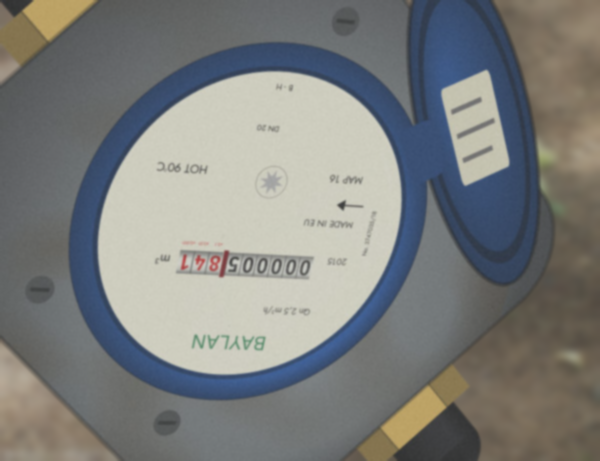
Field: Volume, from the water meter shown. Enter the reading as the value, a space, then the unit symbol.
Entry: 5.841 m³
